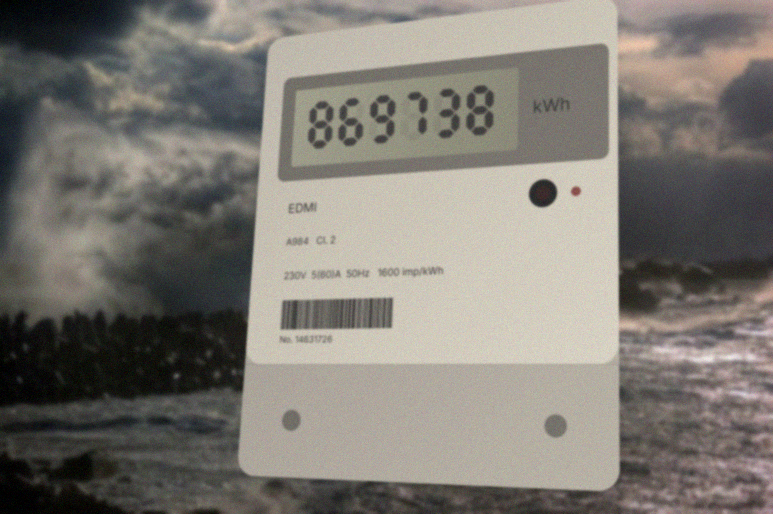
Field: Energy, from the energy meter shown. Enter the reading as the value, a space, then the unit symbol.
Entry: 869738 kWh
